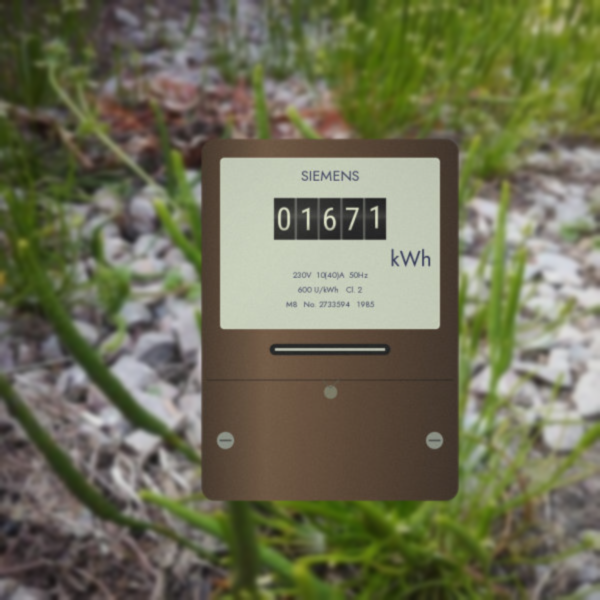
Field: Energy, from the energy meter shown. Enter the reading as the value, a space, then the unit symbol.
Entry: 1671 kWh
